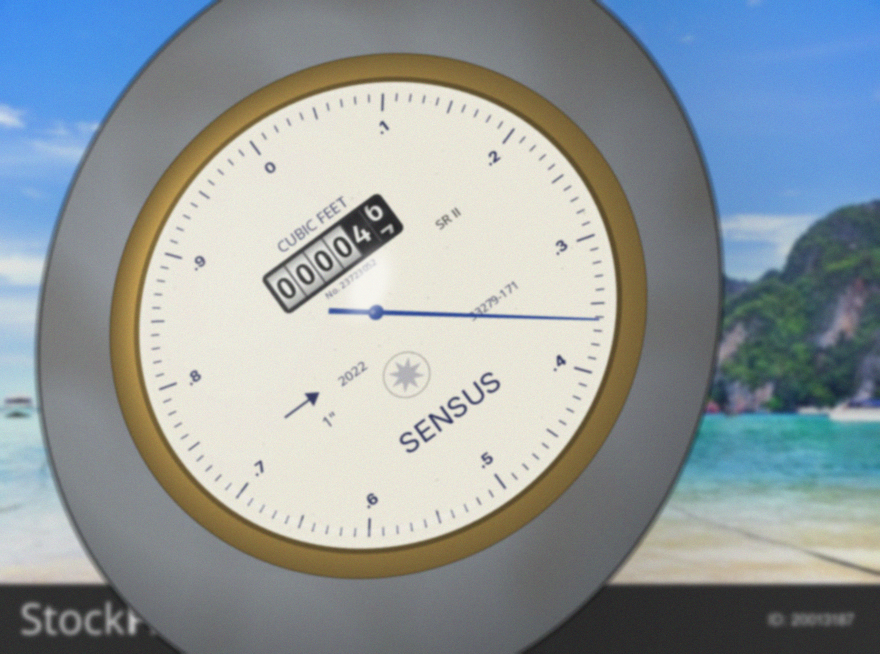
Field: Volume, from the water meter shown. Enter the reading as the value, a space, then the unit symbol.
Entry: 46.36 ft³
